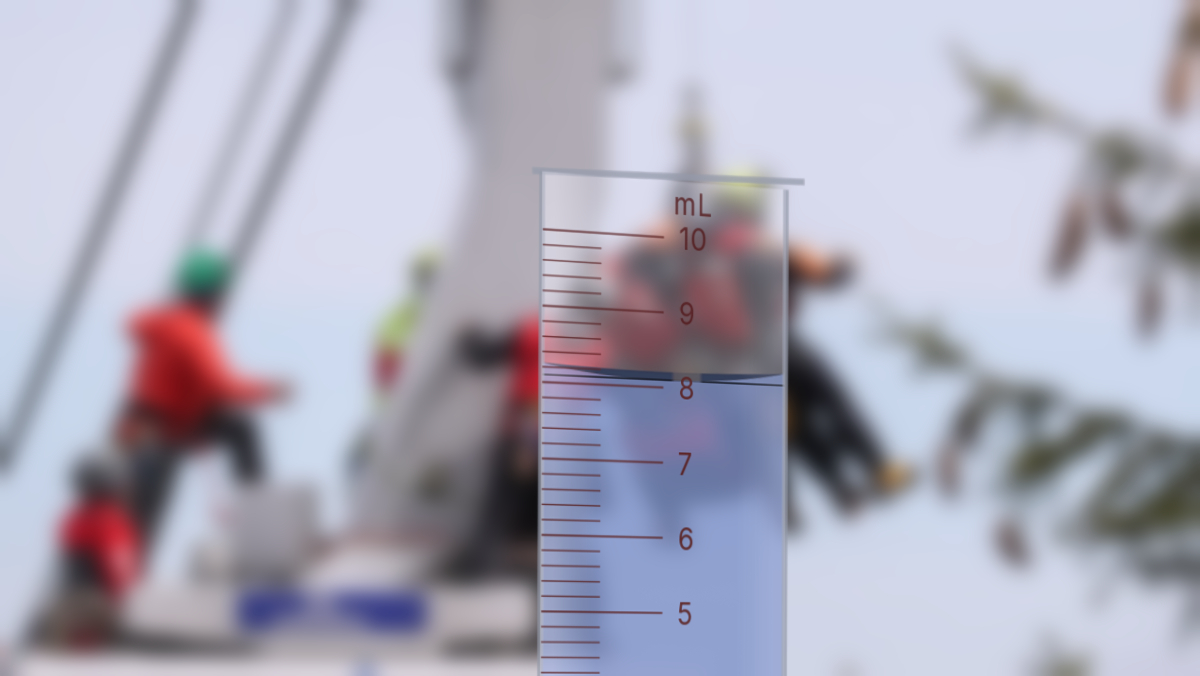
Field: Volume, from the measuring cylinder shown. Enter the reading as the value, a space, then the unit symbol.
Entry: 8.1 mL
